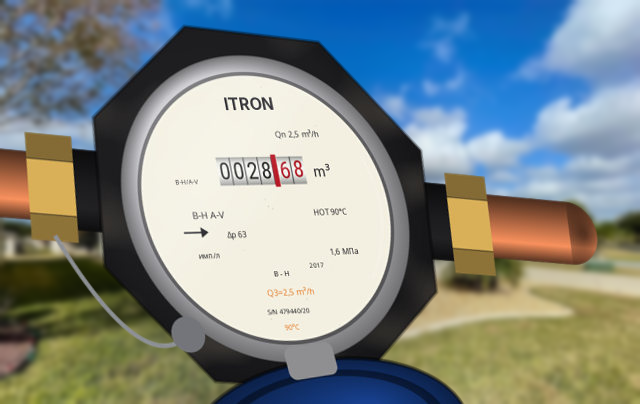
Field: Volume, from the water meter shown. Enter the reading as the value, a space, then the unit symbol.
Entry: 28.68 m³
